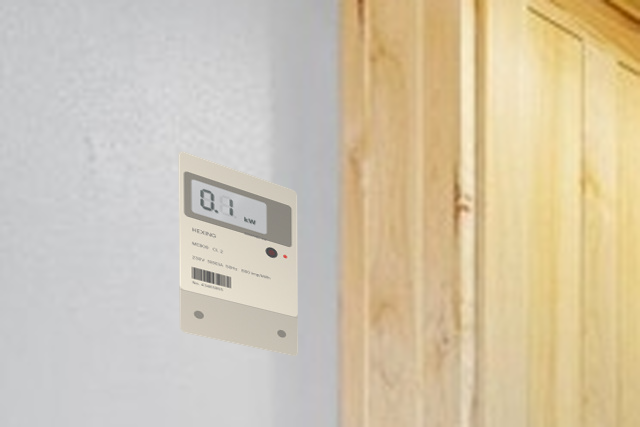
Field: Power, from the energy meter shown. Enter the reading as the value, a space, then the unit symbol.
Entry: 0.1 kW
